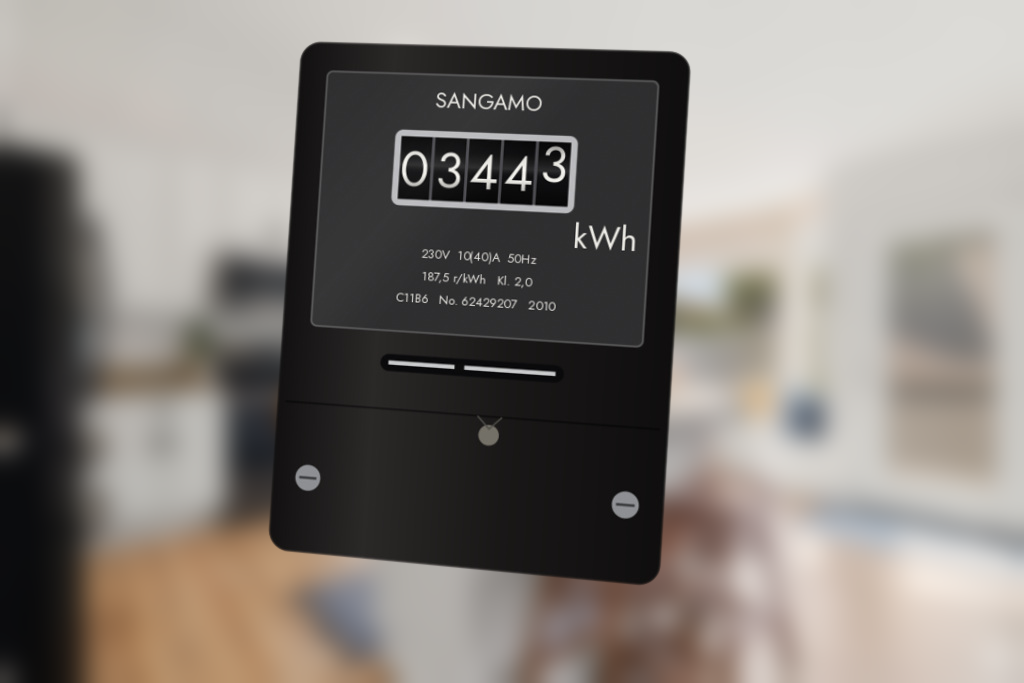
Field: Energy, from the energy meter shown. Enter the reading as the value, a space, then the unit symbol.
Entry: 3443 kWh
